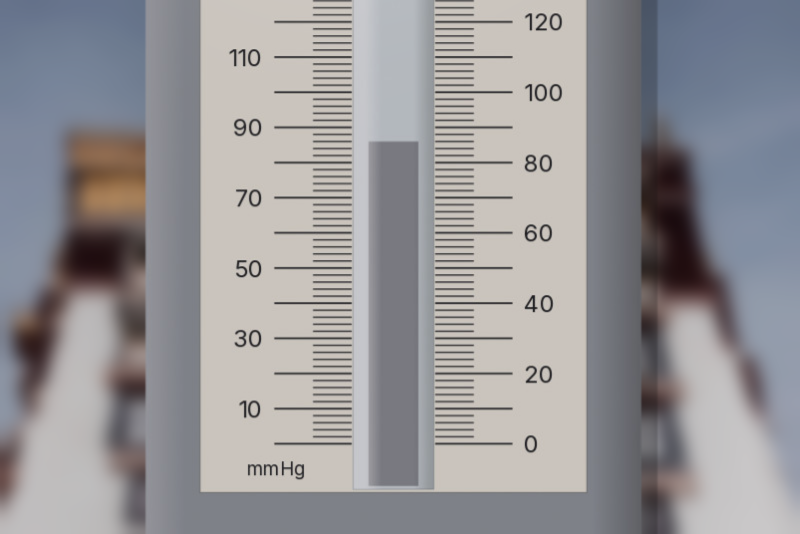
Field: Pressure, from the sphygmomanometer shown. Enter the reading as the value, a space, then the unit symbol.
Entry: 86 mmHg
